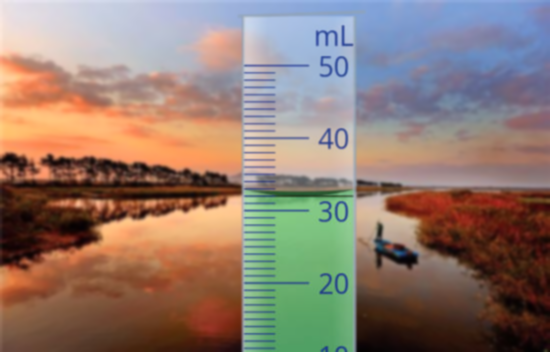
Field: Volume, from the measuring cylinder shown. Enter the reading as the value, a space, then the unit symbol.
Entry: 32 mL
